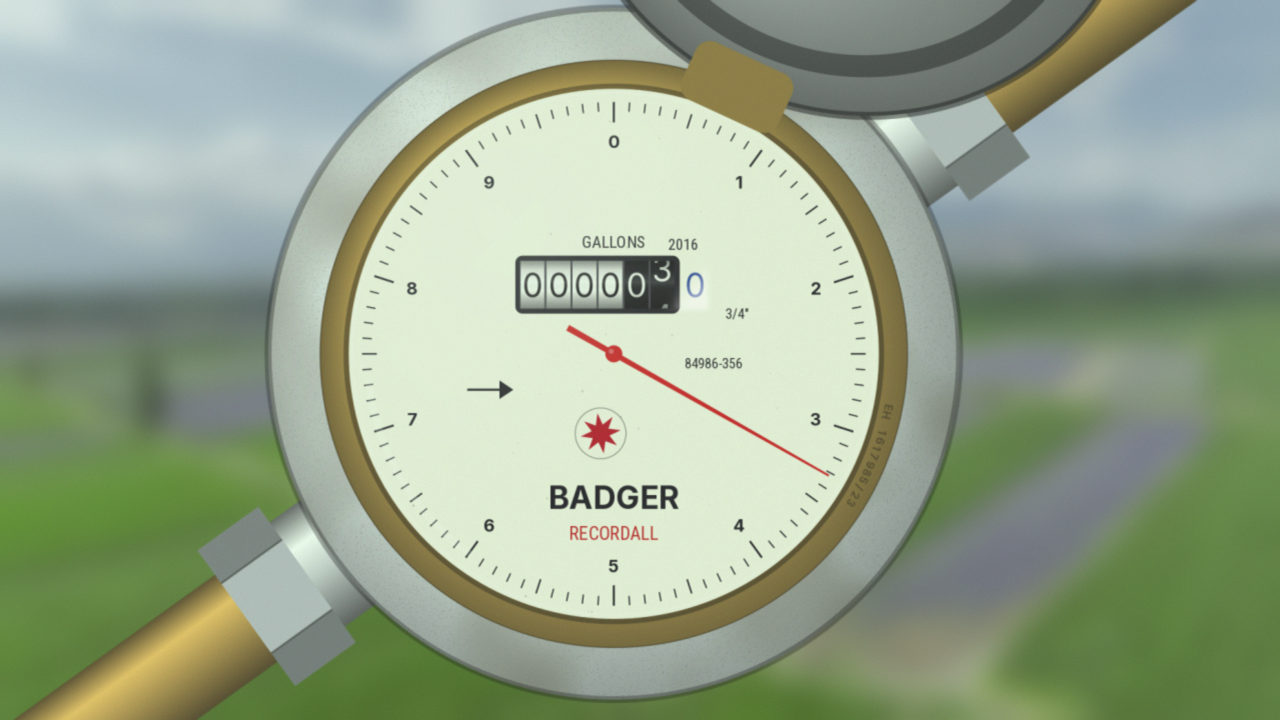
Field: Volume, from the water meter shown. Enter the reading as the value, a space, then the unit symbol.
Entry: 33.3 gal
